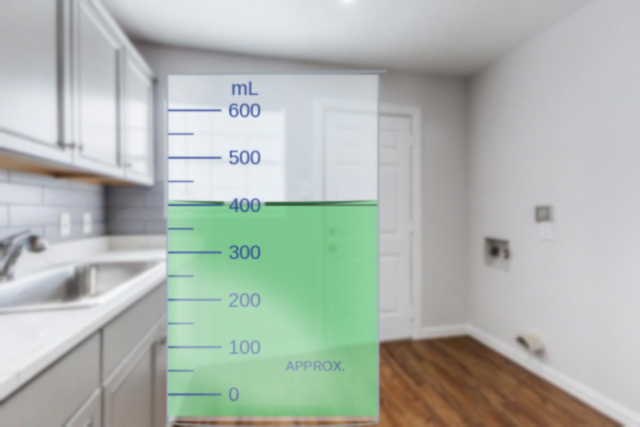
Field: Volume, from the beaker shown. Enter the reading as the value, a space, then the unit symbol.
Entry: 400 mL
